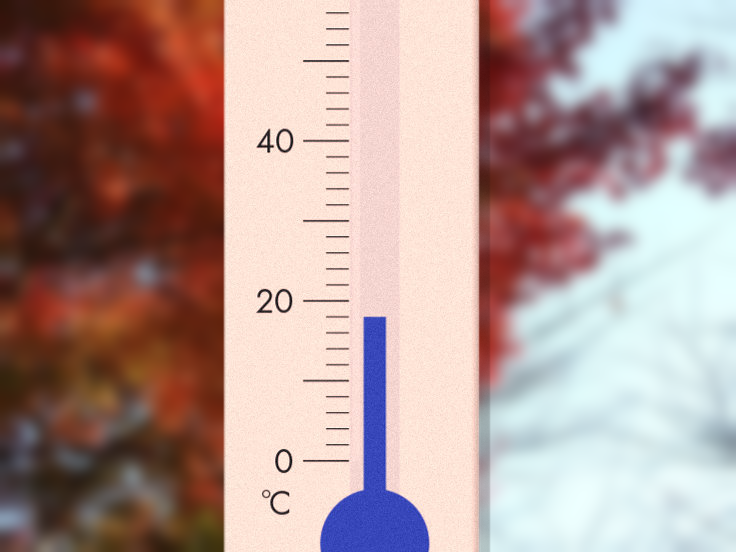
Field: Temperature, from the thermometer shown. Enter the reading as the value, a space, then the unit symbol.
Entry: 18 °C
